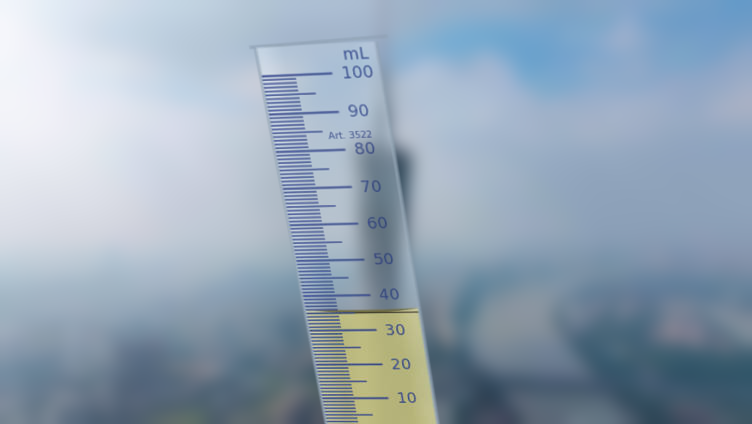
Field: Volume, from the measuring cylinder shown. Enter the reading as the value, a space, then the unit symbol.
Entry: 35 mL
